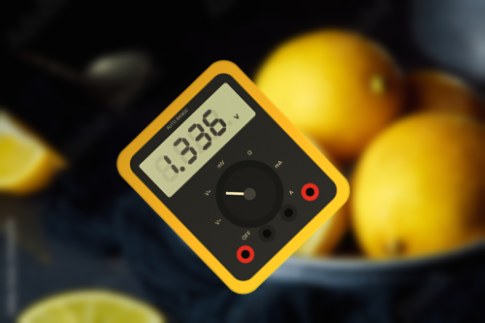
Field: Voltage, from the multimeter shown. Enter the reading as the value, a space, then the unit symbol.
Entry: 1.336 V
